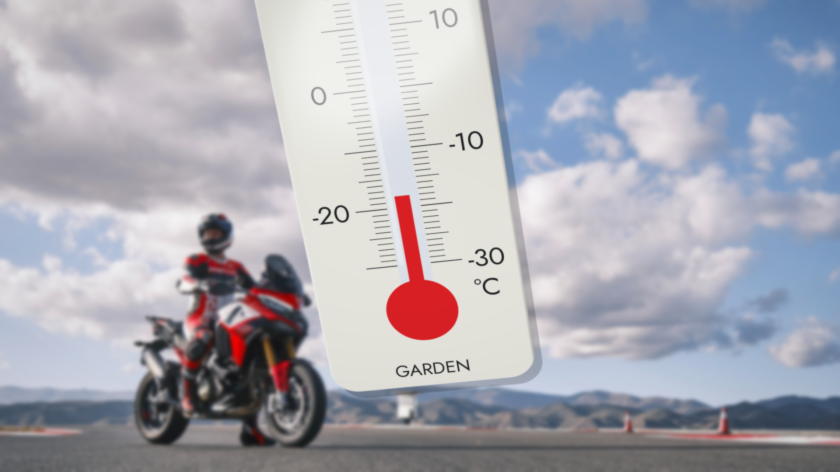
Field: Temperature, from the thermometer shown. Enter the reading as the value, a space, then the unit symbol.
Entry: -18 °C
